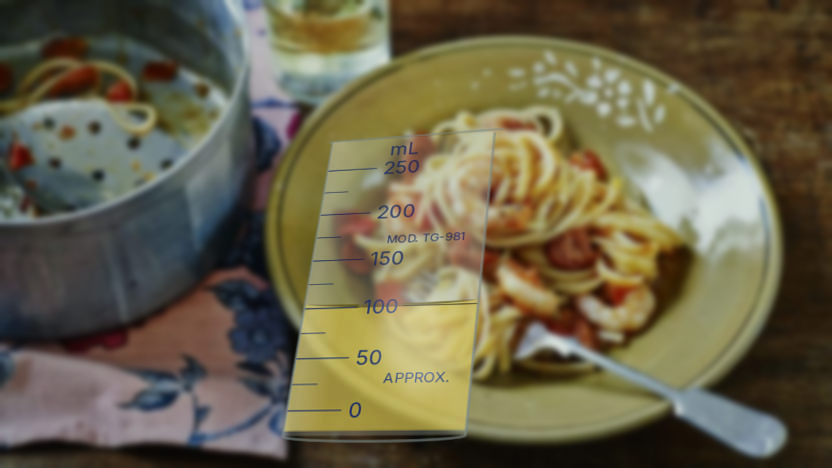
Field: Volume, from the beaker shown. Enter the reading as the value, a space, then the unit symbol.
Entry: 100 mL
